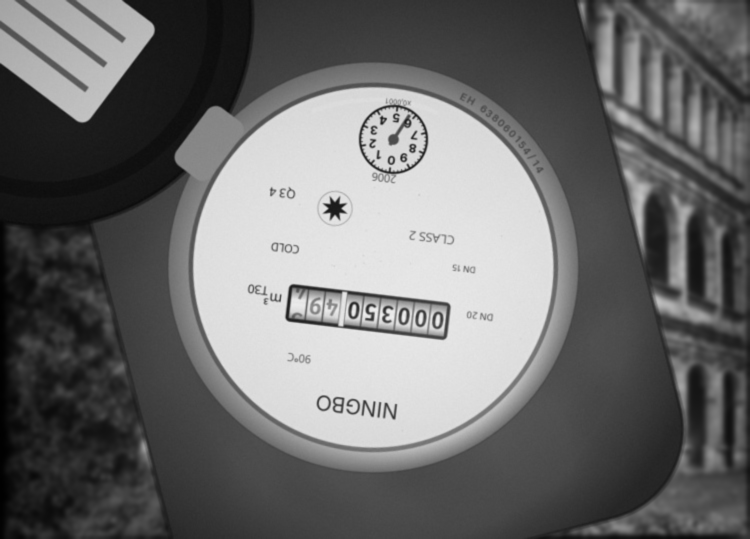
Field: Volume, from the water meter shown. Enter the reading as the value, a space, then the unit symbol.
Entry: 350.4935 m³
